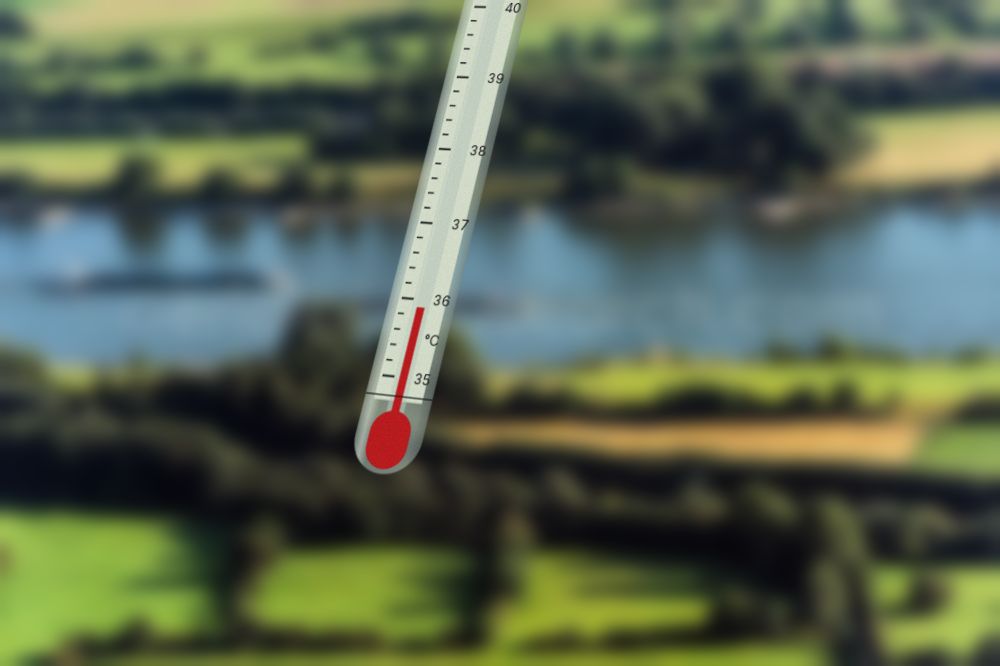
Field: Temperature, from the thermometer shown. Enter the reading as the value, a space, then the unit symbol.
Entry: 35.9 °C
